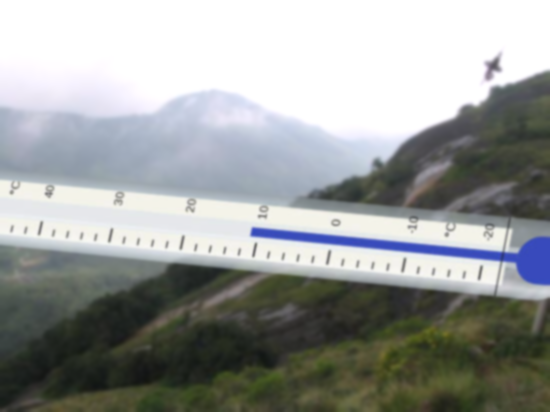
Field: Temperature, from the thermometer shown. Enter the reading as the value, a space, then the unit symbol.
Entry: 11 °C
